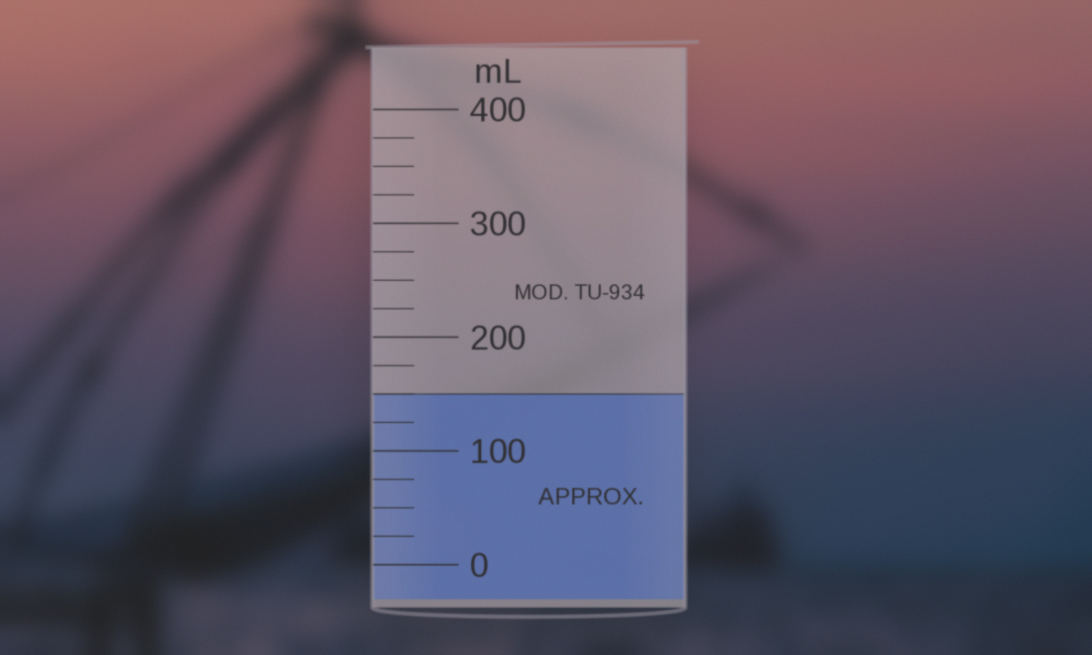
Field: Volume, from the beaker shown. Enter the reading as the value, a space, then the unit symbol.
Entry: 150 mL
